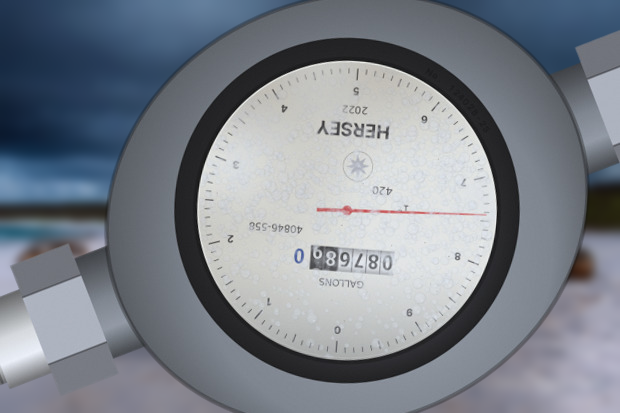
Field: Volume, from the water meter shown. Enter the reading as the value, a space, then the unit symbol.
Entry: 876887.4 gal
